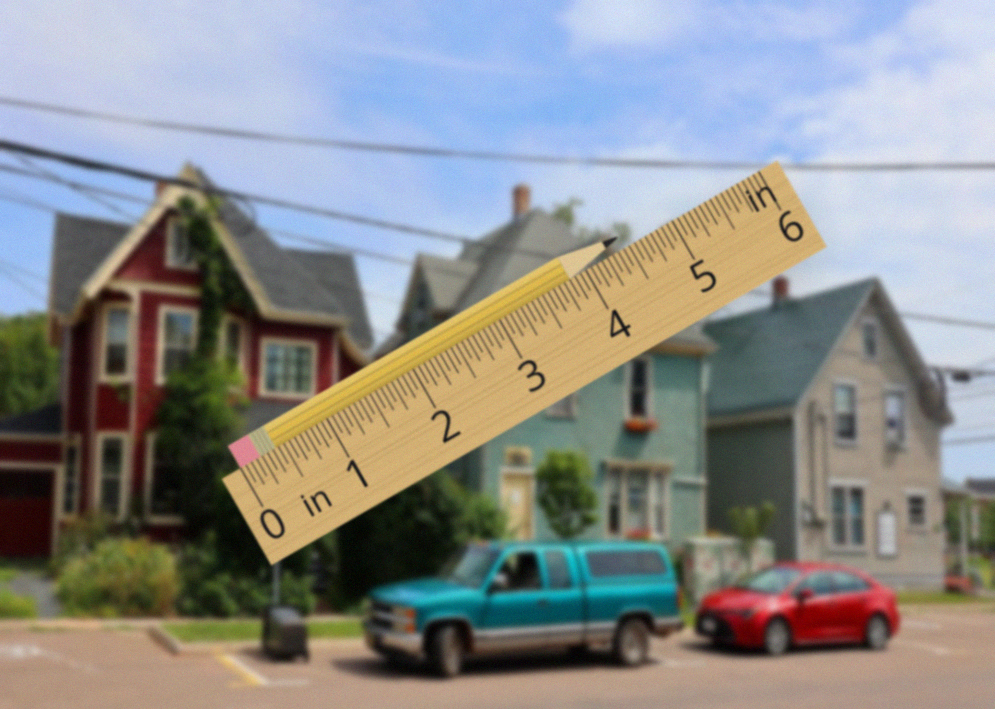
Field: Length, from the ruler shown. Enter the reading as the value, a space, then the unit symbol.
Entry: 4.4375 in
